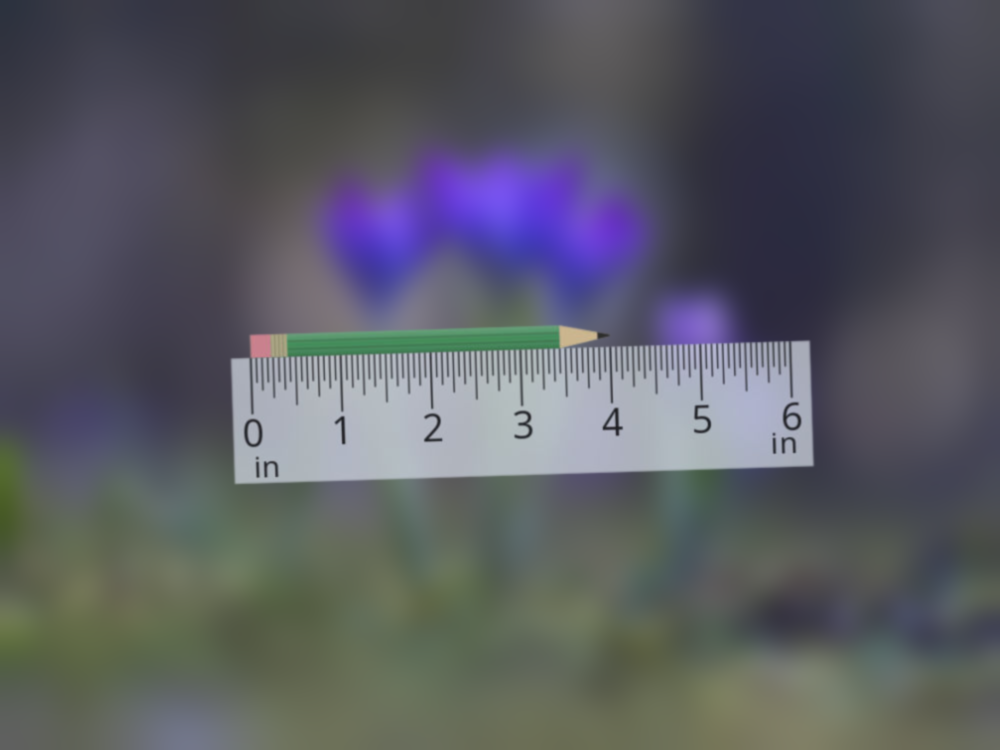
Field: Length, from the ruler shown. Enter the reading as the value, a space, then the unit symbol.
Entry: 4 in
